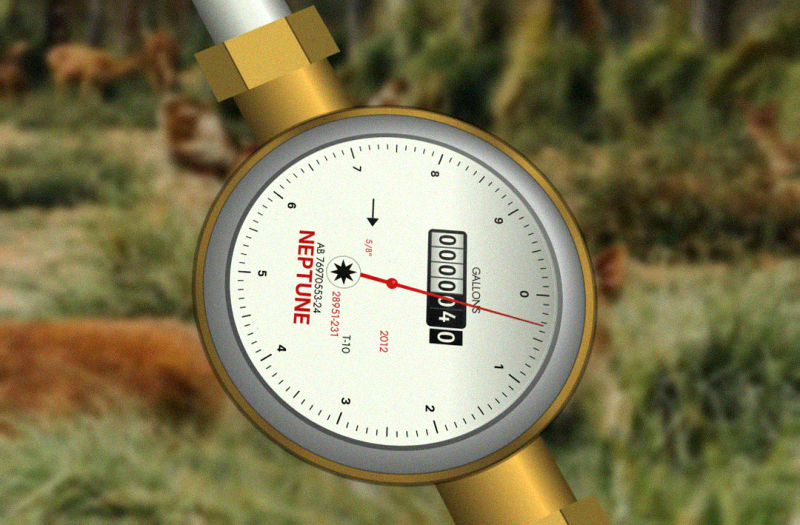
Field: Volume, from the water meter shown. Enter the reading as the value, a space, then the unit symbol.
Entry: 40.3 gal
